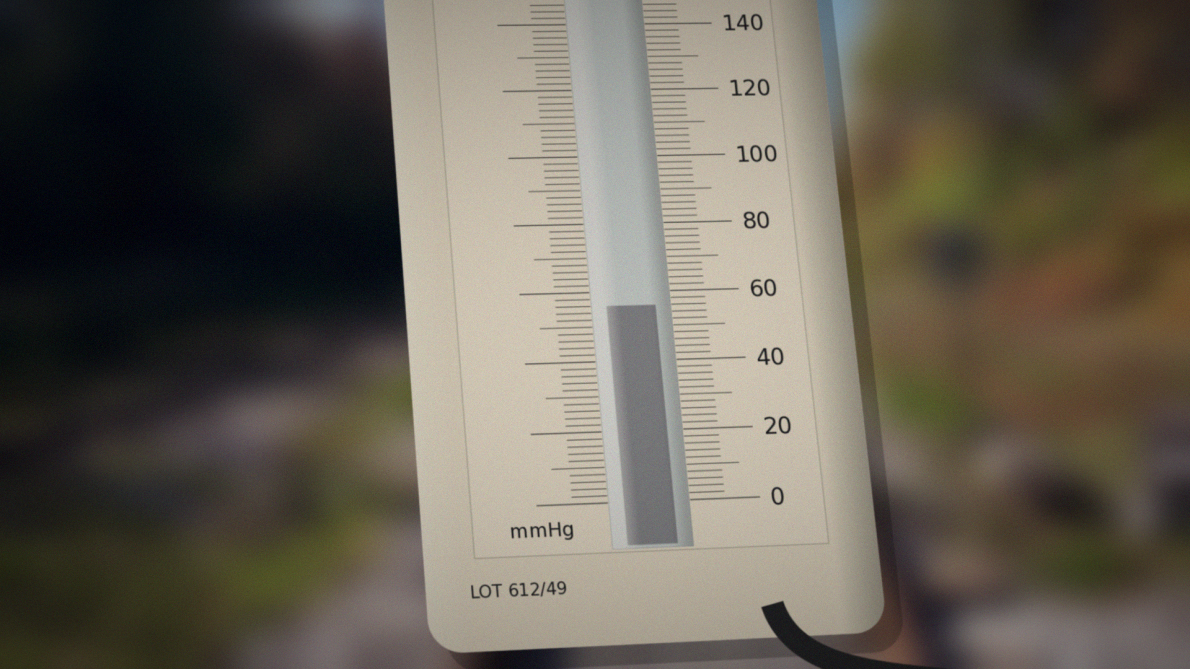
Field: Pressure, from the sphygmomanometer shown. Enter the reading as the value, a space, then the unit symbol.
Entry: 56 mmHg
